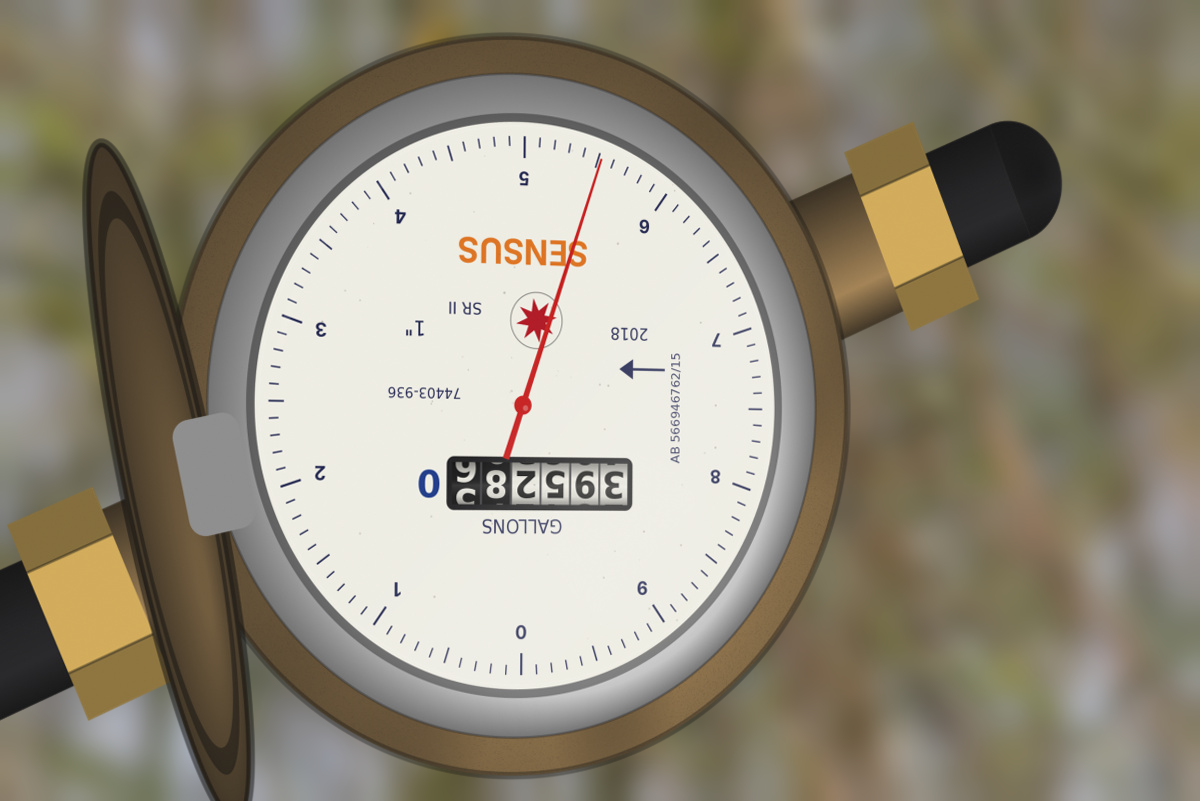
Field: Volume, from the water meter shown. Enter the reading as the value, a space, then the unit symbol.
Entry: 3952855.5 gal
